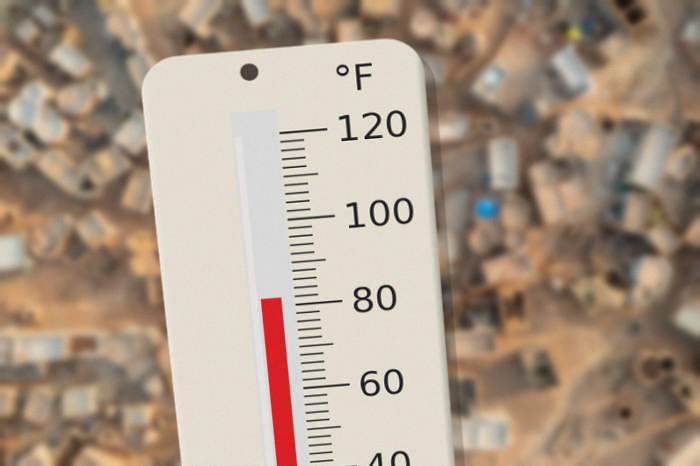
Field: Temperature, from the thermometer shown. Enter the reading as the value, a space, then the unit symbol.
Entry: 82 °F
